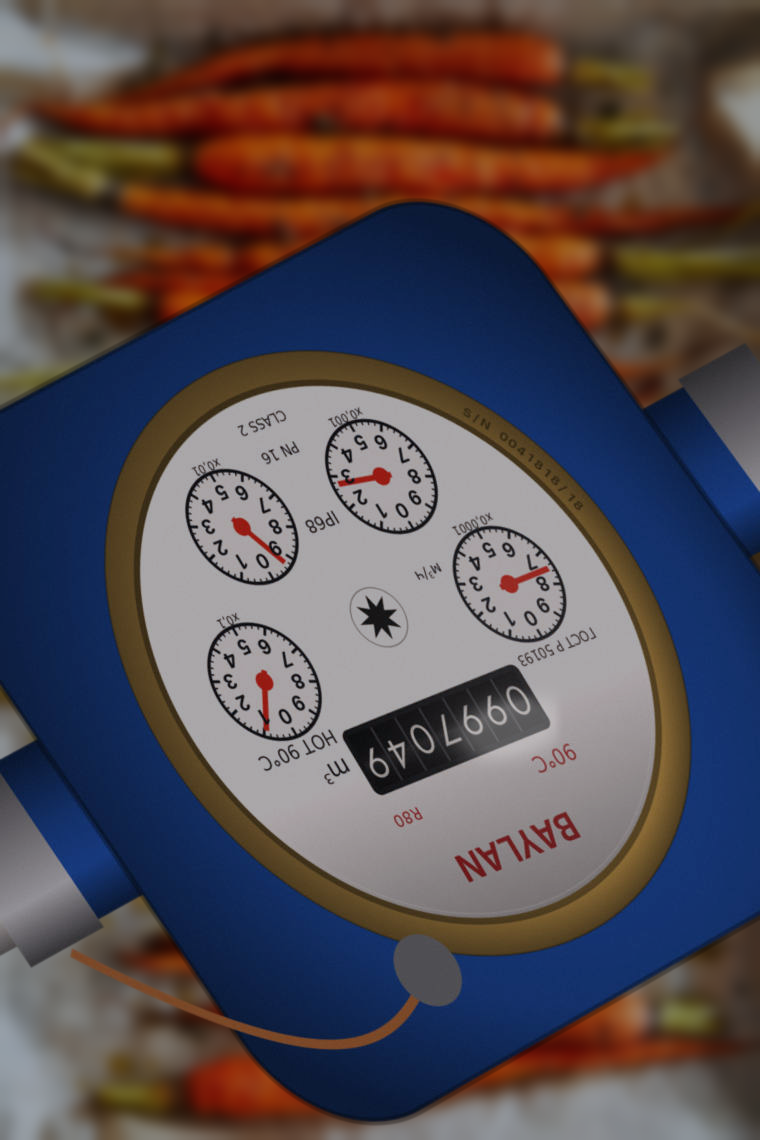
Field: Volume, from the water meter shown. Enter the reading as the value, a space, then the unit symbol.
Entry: 997049.0927 m³
